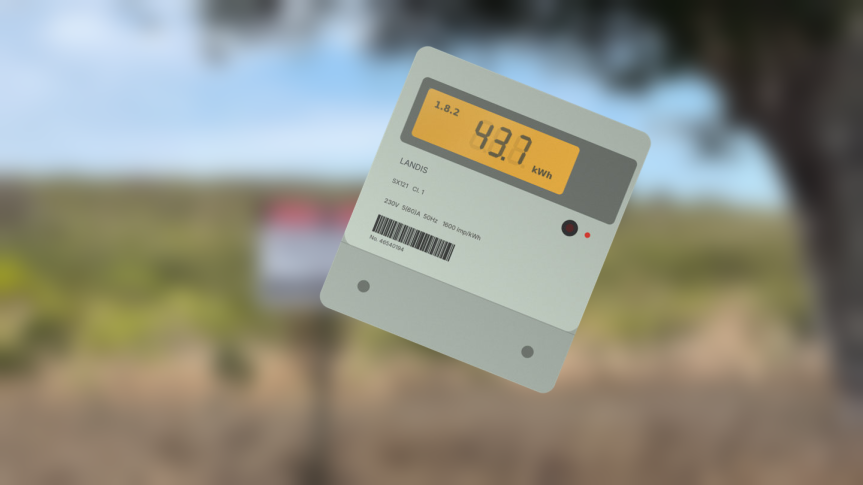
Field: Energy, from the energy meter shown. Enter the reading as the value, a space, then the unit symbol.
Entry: 43.7 kWh
